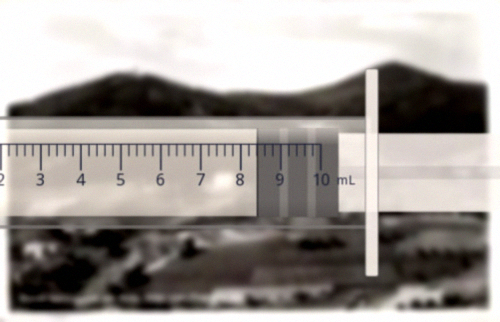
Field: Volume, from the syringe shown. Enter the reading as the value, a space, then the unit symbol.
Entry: 8.4 mL
